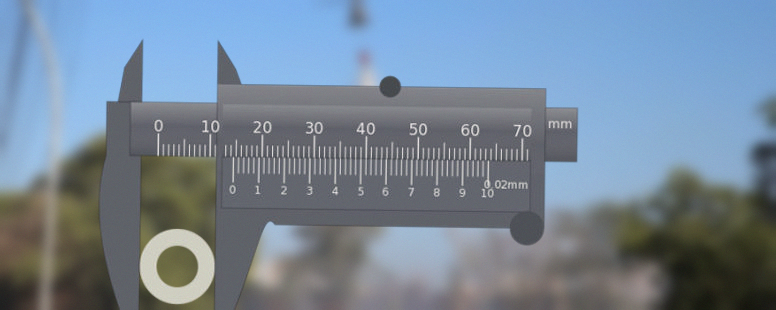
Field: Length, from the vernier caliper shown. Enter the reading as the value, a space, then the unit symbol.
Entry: 14.5 mm
